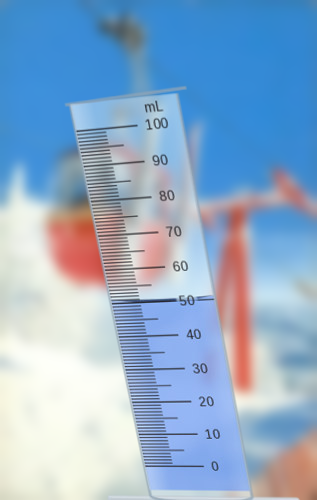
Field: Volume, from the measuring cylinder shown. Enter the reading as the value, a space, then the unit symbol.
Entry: 50 mL
